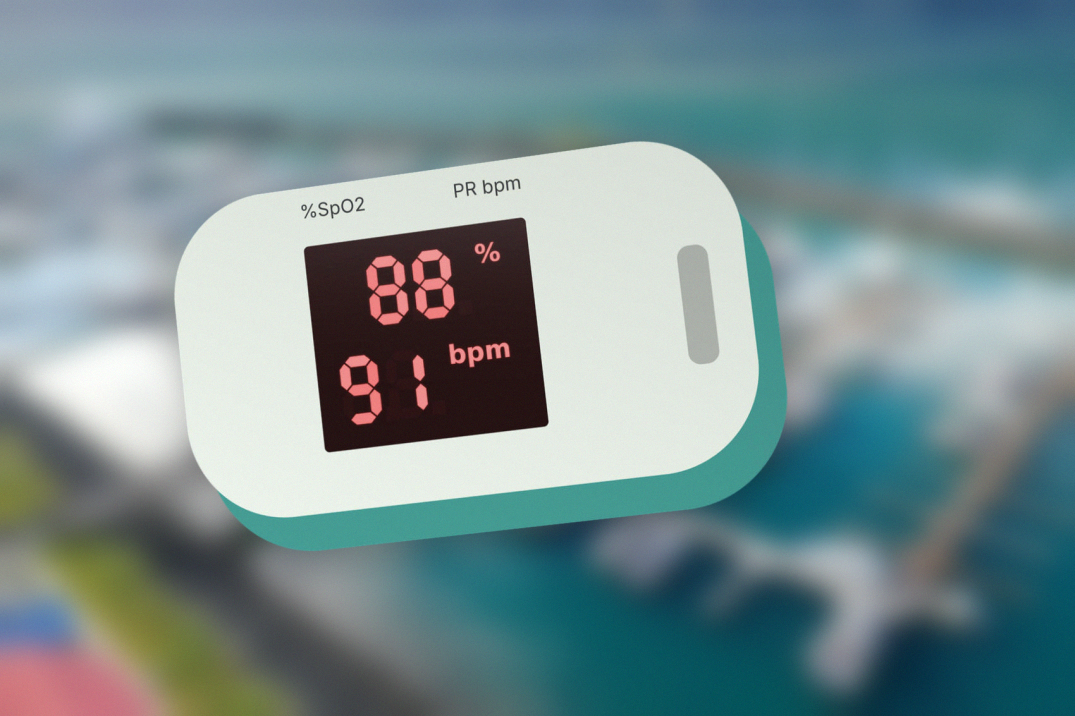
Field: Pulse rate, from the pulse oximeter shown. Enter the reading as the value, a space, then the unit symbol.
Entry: 91 bpm
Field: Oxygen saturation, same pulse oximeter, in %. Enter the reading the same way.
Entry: 88 %
